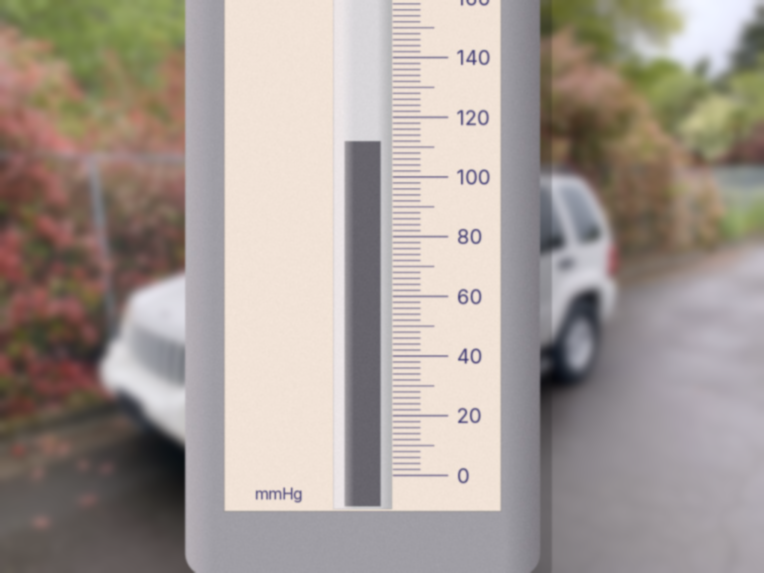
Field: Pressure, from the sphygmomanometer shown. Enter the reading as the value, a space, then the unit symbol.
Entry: 112 mmHg
